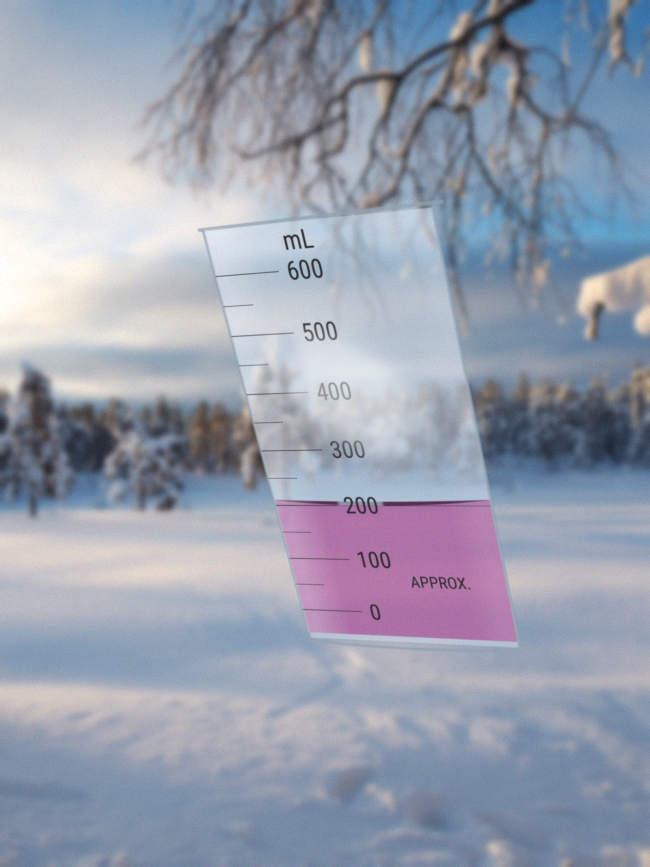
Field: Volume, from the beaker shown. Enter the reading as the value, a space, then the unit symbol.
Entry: 200 mL
